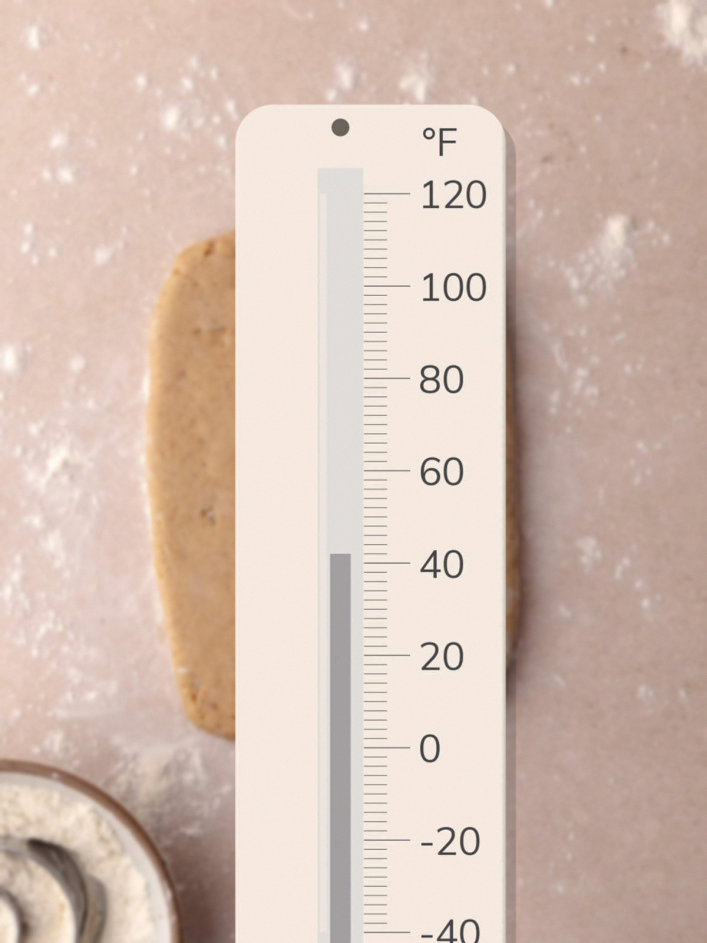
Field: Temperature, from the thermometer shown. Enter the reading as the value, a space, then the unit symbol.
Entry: 42 °F
